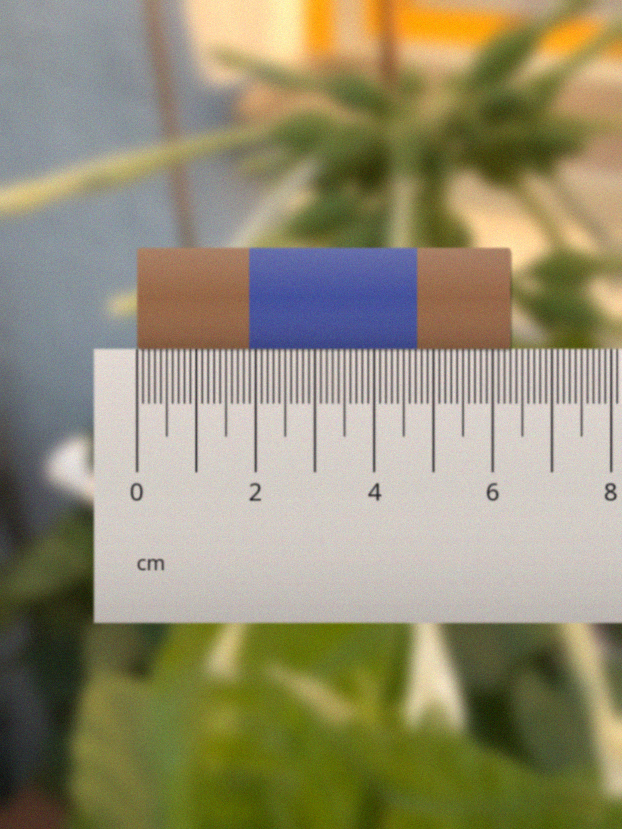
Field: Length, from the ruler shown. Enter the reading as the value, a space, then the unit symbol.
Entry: 6.3 cm
